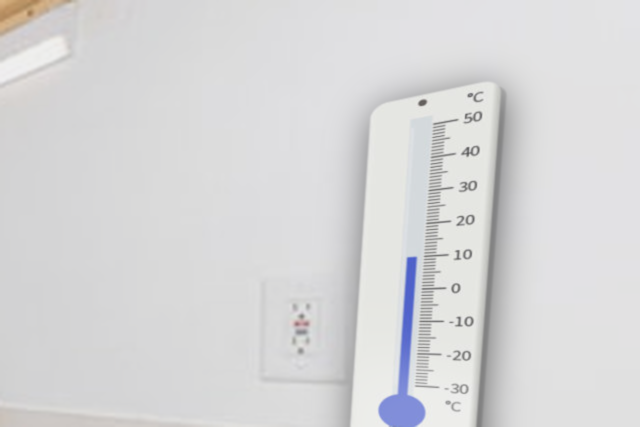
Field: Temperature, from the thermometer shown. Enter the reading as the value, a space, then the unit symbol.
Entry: 10 °C
